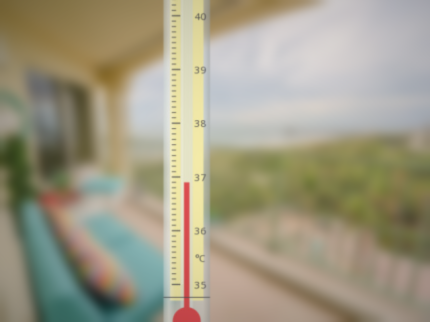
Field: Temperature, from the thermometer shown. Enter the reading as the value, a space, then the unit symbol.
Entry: 36.9 °C
